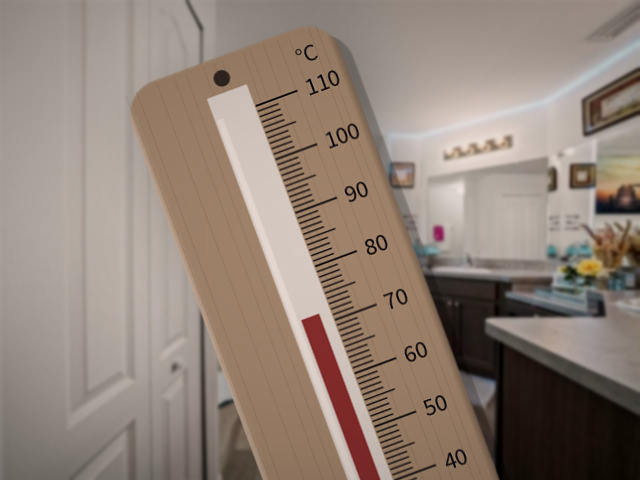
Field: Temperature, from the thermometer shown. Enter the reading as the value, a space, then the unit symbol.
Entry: 72 °C
